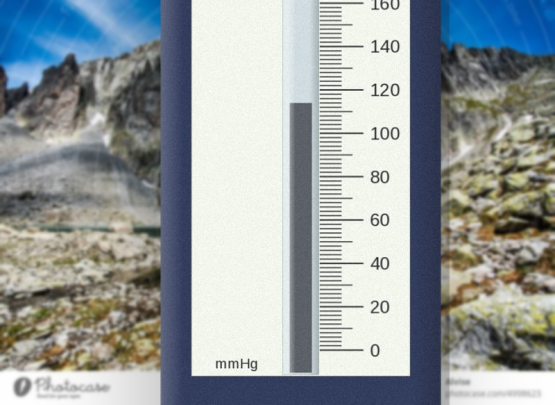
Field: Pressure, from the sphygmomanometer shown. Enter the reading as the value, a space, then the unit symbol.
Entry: 114 mmHg
